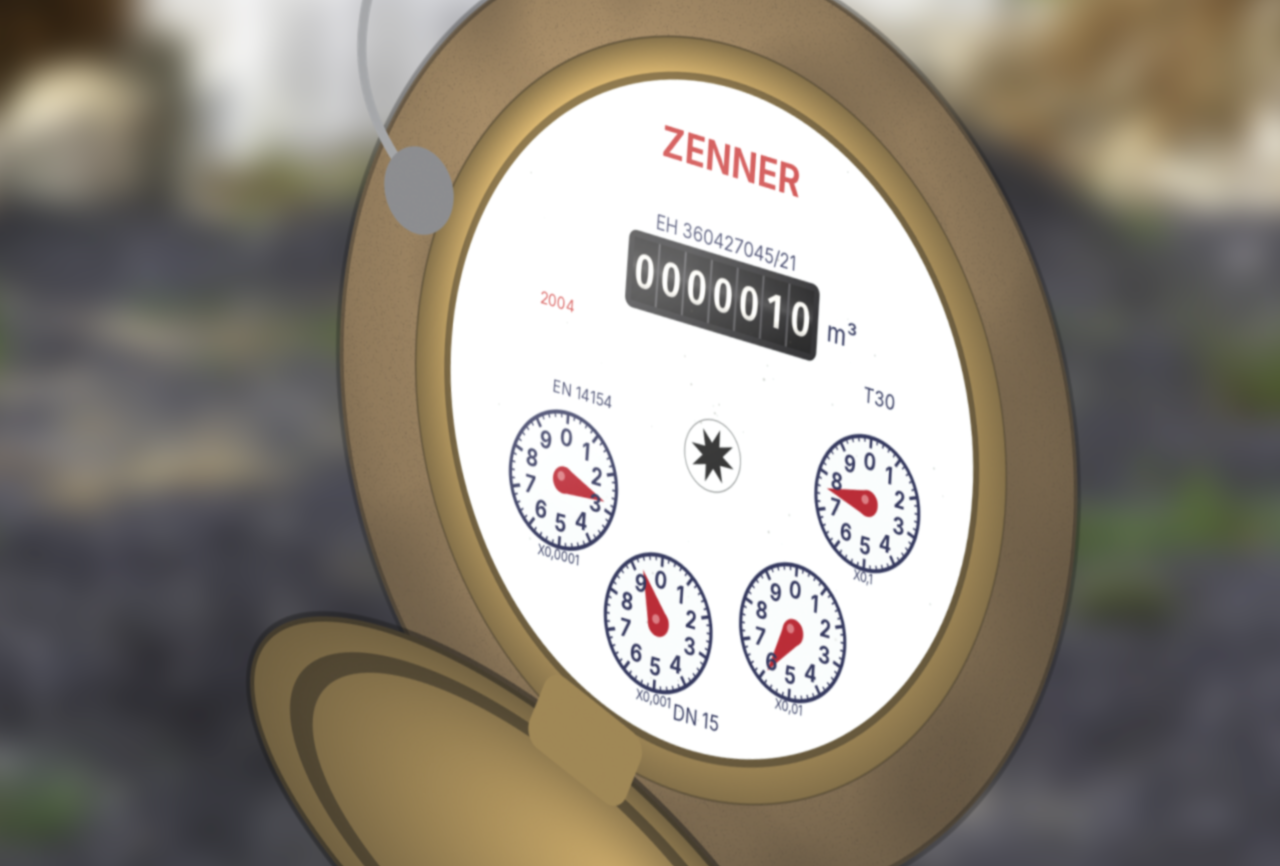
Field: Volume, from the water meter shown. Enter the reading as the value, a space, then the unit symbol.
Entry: 10.7592 m³
